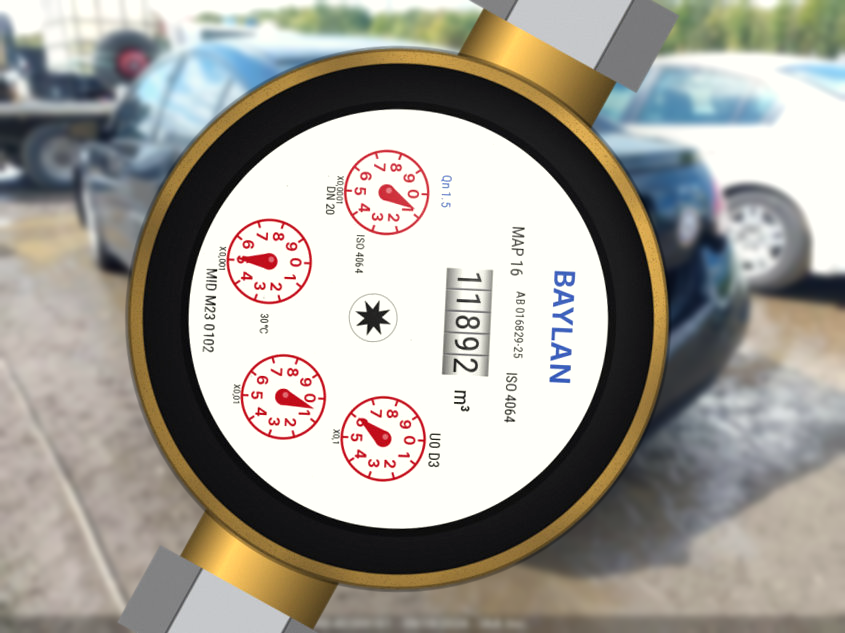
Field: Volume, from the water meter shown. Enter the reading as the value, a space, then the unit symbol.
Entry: 11892.6050 m³
